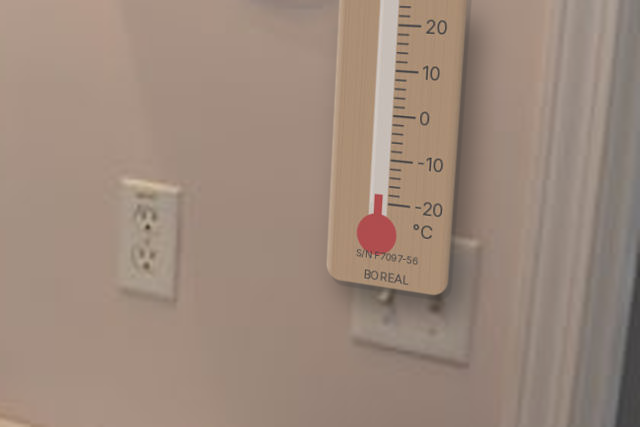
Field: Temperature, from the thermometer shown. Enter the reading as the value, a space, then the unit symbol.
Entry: -18 °C
